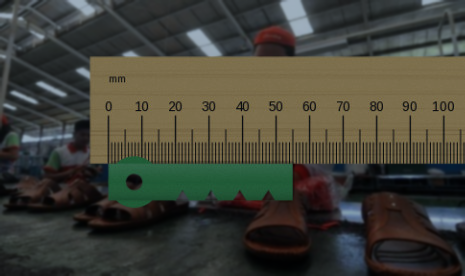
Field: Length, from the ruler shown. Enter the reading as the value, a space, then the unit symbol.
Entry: 55 mm
